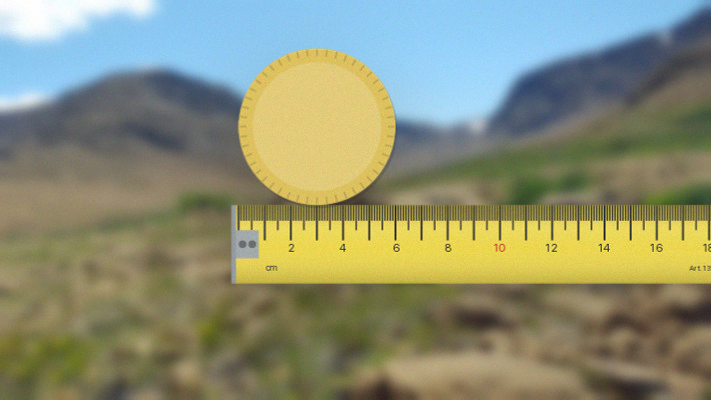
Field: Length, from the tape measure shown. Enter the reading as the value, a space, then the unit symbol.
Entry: 6 cm
